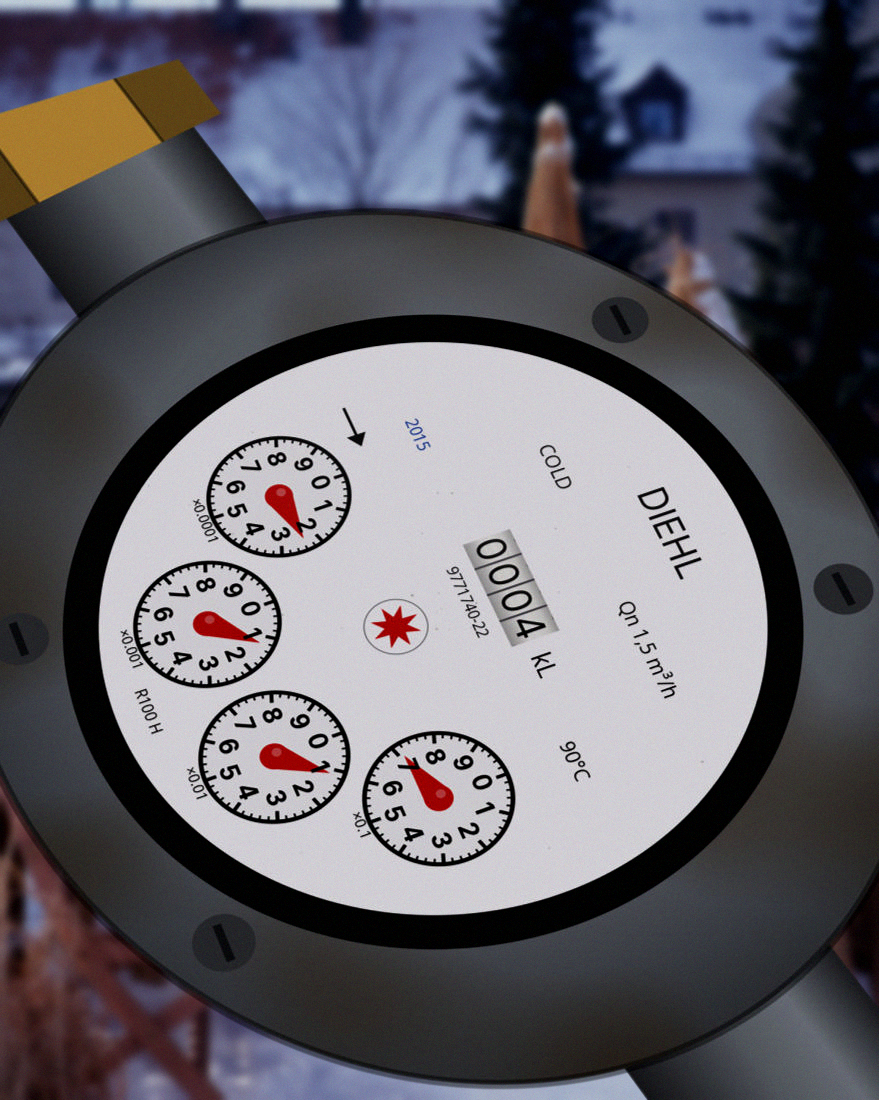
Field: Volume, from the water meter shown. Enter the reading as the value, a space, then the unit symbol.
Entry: 4.7112 kL
